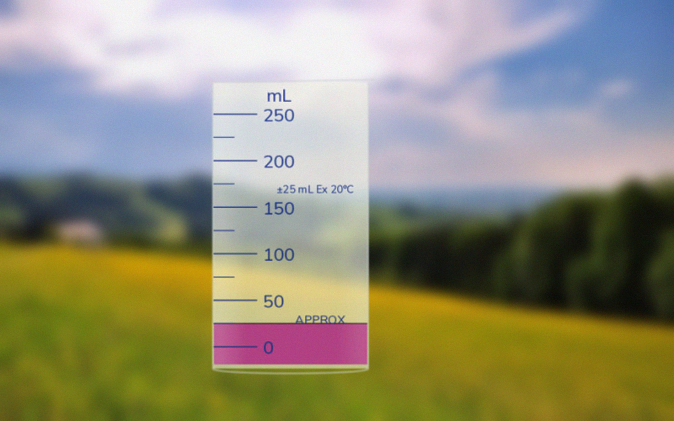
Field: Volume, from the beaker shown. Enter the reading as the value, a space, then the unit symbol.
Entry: 25 mL
